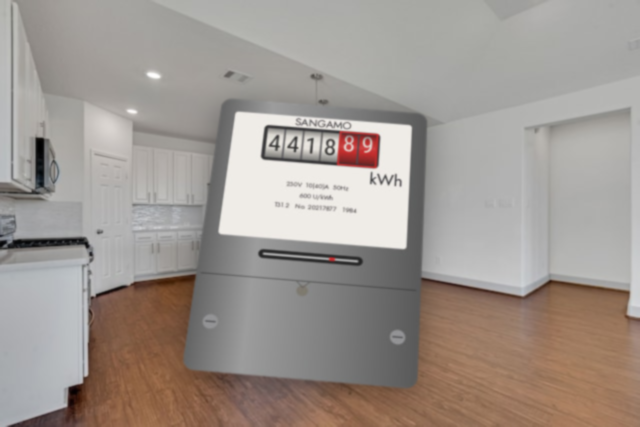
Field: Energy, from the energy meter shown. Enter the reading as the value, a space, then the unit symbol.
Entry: 4418.89 kWh
